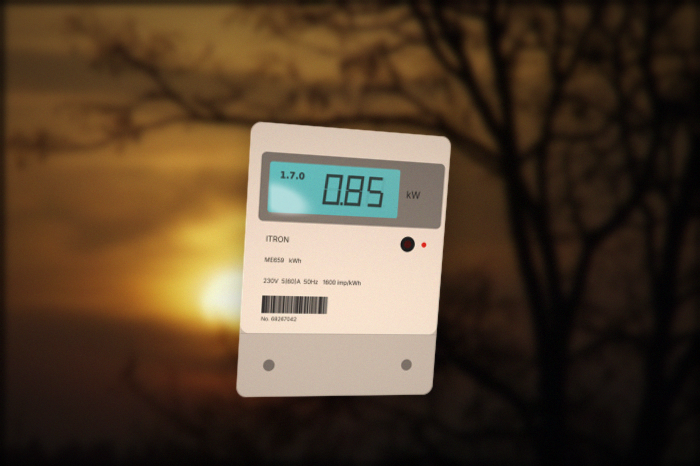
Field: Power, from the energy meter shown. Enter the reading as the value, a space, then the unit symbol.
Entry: 0.85 kW
